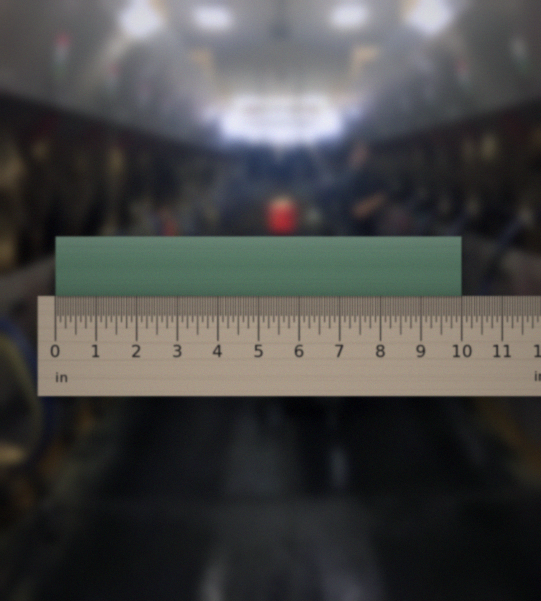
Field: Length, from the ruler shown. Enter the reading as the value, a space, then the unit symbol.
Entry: 10 in
